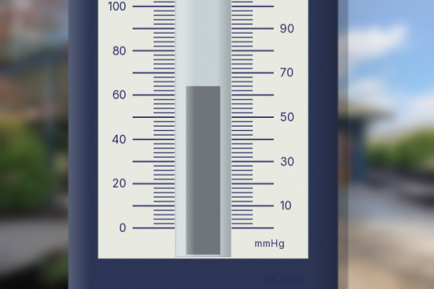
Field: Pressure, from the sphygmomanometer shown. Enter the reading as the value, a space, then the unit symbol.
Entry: 64 mmHg
